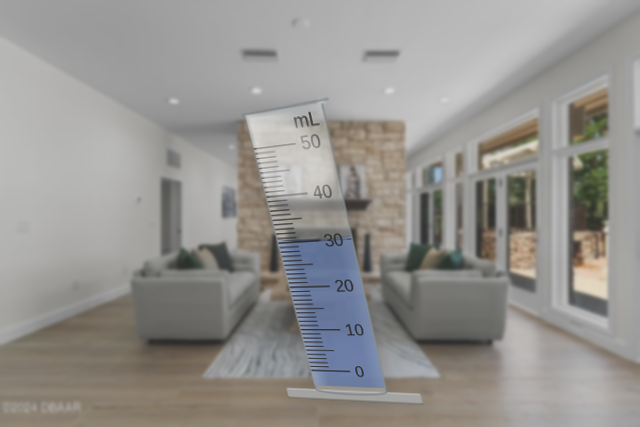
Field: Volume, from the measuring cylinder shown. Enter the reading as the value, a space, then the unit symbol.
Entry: 30 mL
